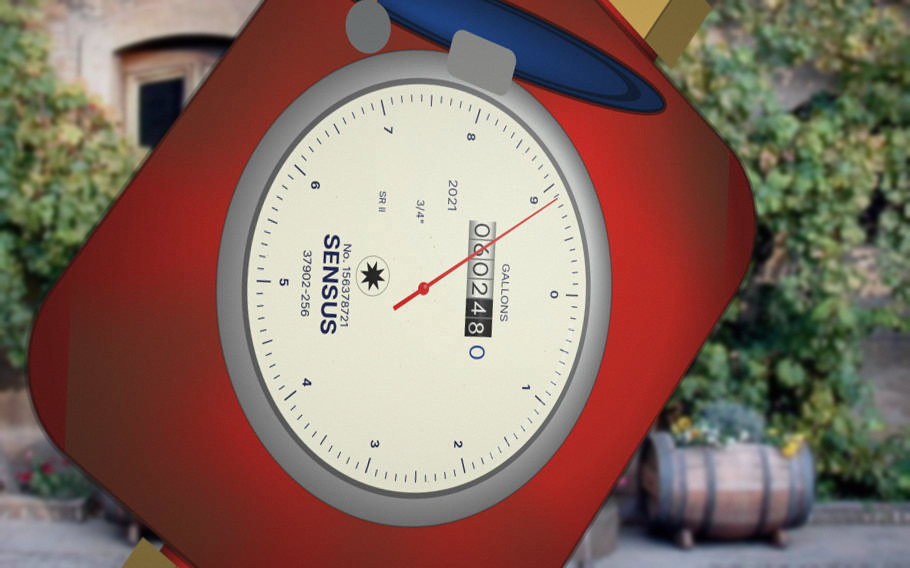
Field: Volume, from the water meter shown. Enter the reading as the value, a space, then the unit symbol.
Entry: 602479.1 gal
